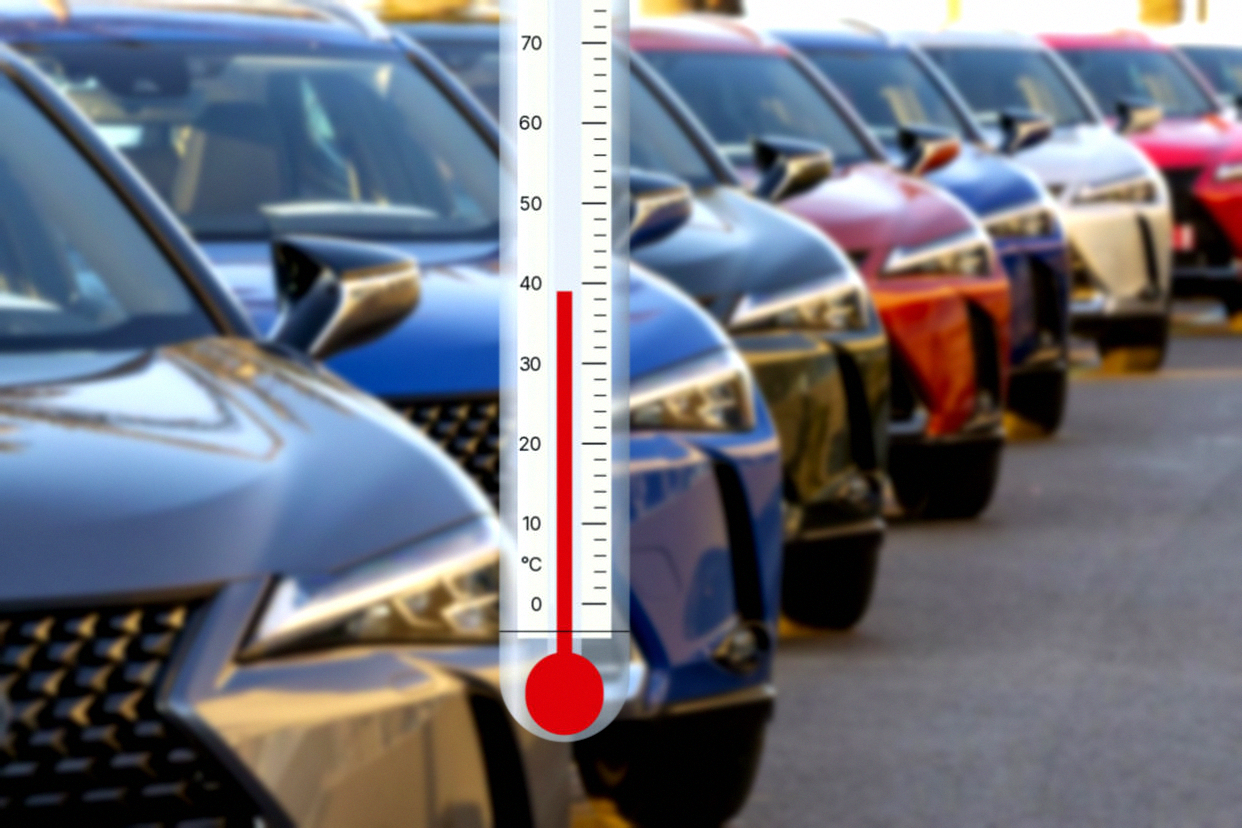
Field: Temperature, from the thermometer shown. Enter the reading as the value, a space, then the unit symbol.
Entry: 39 °C
